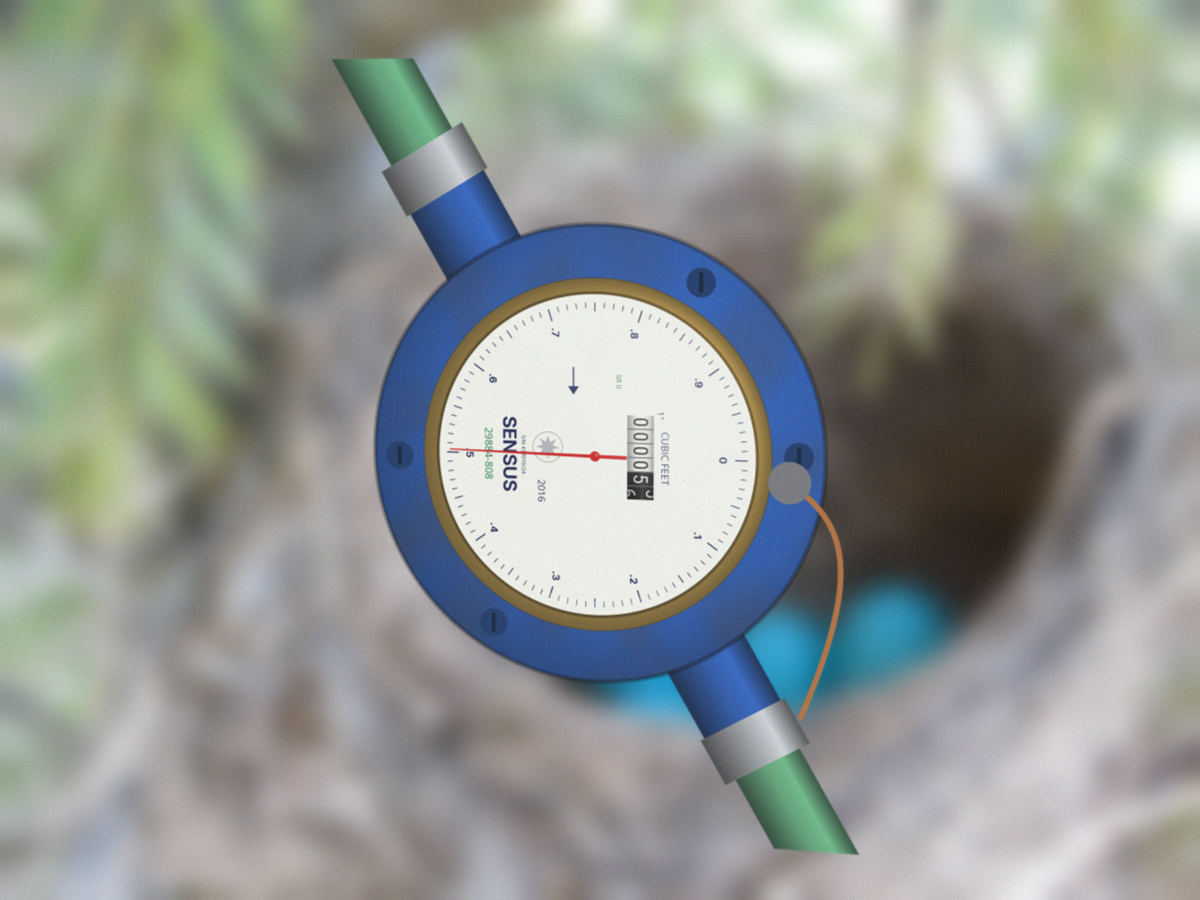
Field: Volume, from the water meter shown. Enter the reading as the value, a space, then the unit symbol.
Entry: 55.50 ft³
